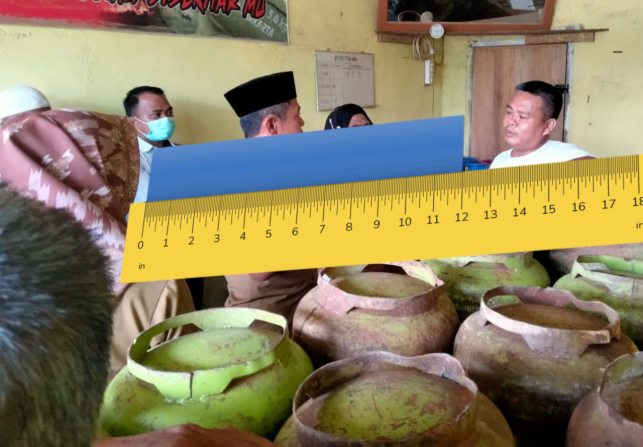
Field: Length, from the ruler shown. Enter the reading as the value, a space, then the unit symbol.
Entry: 12 in
